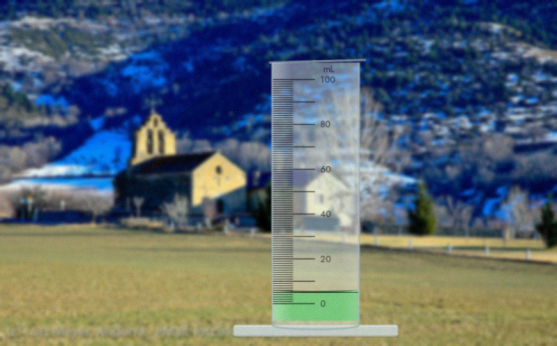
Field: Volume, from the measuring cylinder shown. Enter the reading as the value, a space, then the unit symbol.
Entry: 5 mL
